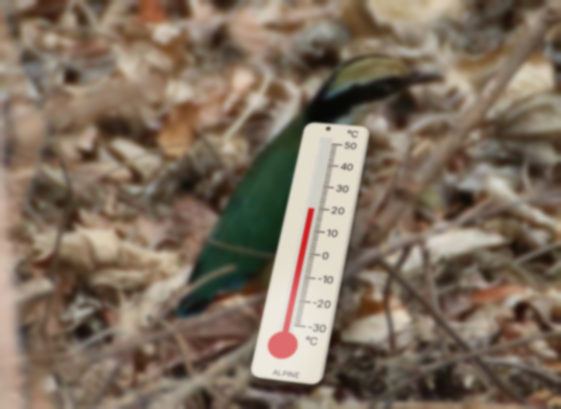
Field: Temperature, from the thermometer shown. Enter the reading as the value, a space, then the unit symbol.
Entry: 20 °C
